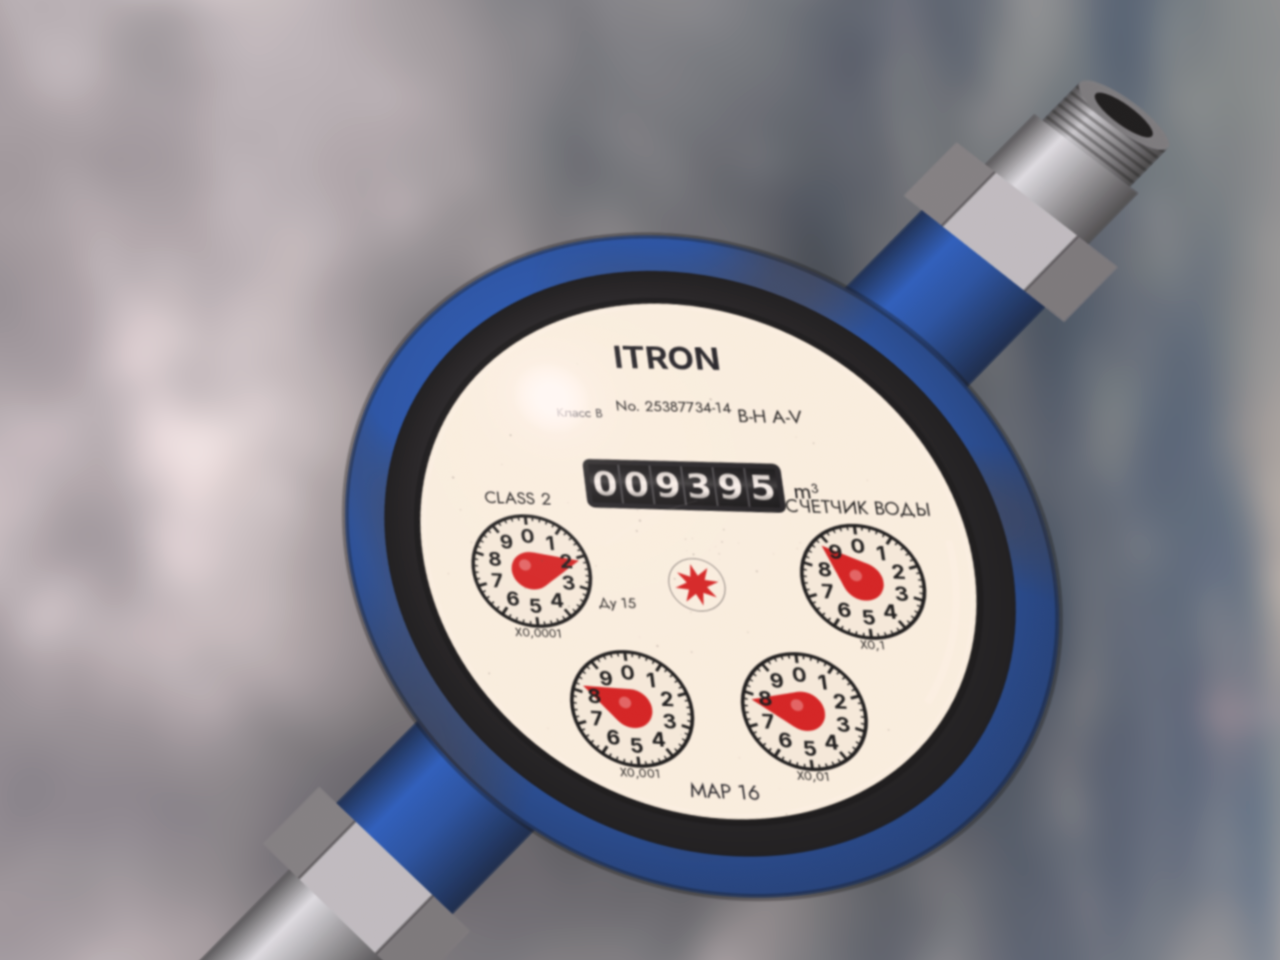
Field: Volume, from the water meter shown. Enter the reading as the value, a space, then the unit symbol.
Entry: 9395.8782 m³
